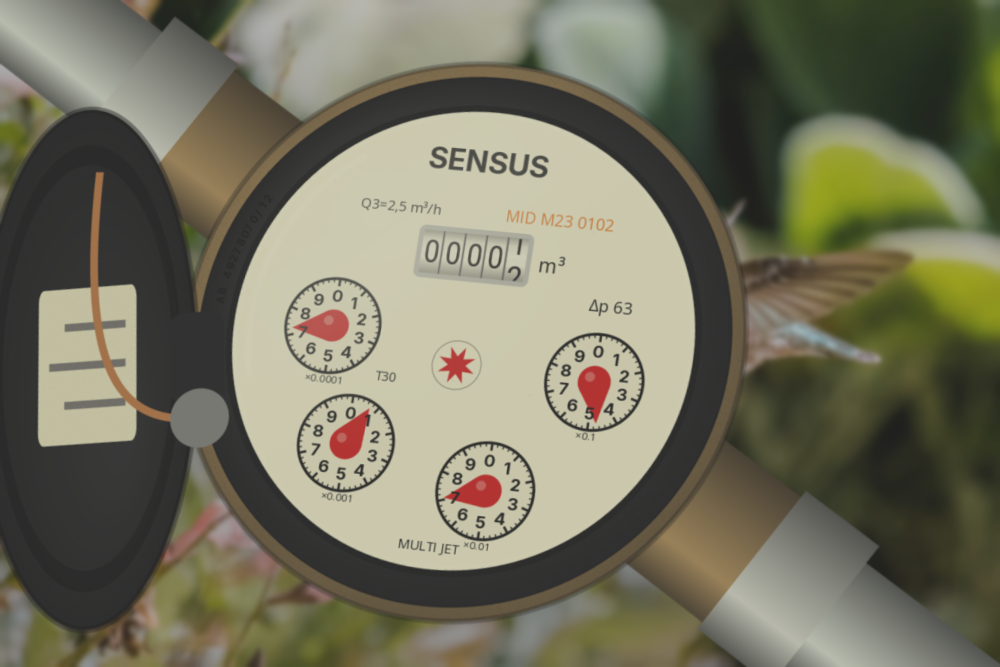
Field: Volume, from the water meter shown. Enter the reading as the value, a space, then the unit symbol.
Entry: 1.4707 m³
